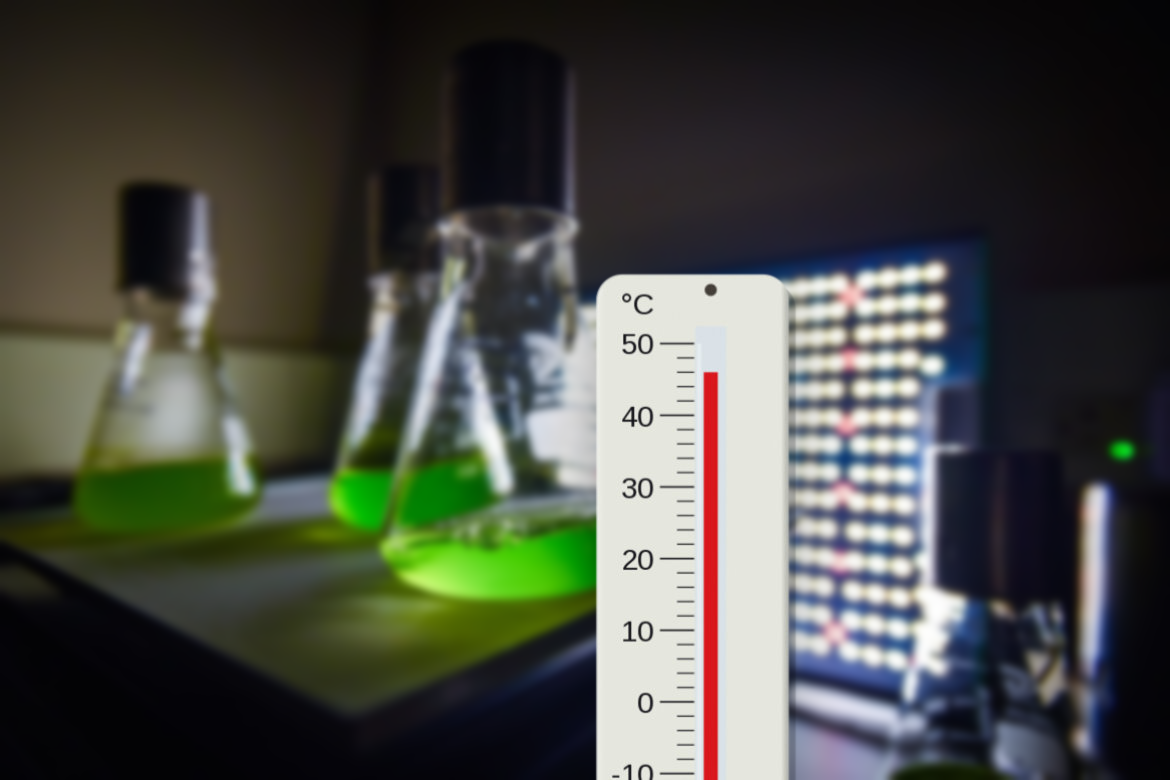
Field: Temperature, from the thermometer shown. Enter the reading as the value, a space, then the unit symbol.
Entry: 46 °C
